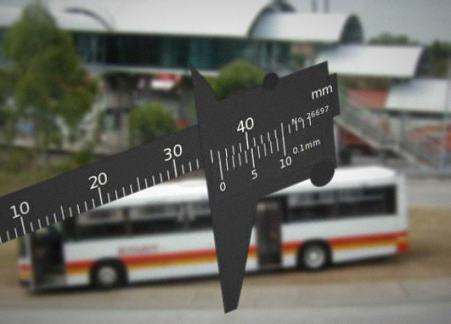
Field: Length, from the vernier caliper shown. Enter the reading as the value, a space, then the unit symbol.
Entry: 36.0 mm
